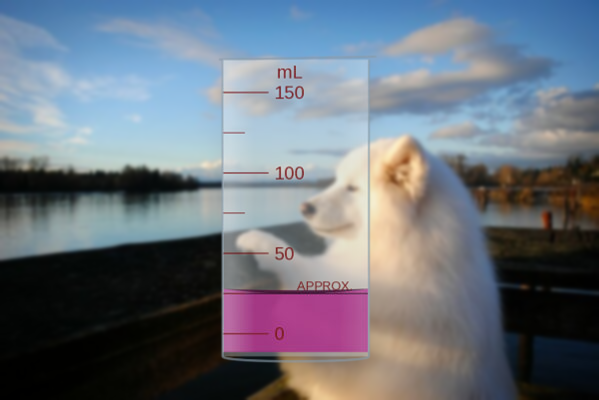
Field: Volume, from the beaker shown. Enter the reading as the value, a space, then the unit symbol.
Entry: 25 mL
